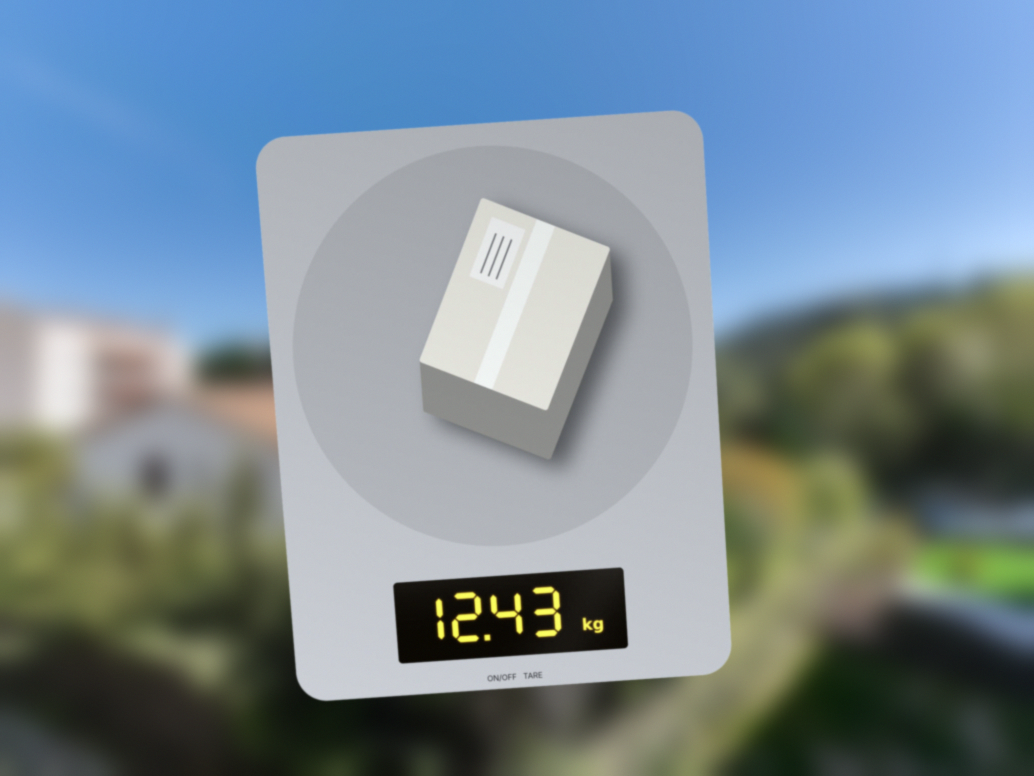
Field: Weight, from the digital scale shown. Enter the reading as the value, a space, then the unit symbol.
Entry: 12.43 kg
